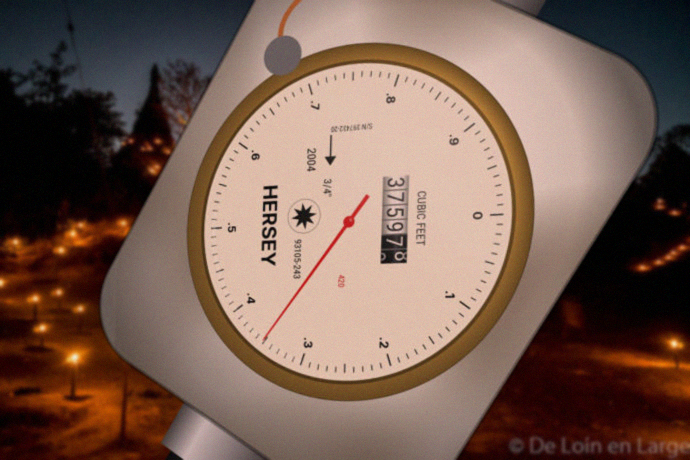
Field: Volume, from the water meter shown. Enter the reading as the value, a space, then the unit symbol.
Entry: 375978.35 ft³
